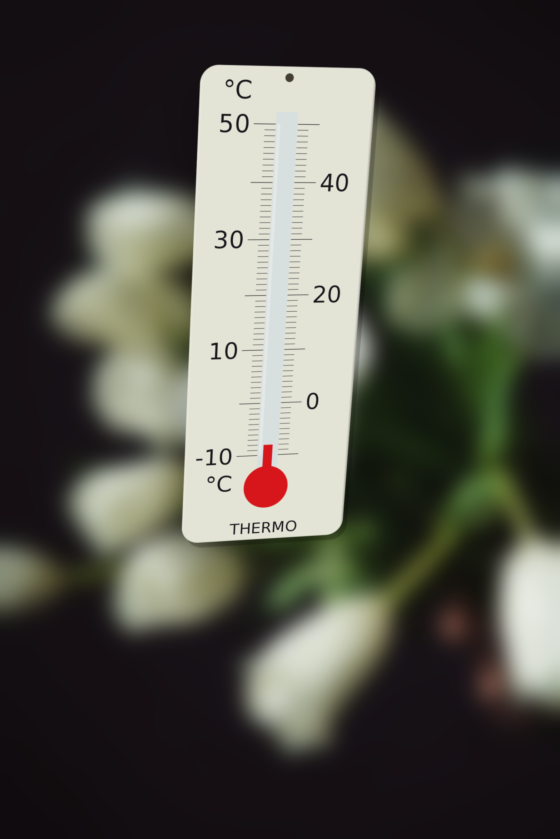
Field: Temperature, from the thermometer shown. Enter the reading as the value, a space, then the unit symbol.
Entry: -8 °C
